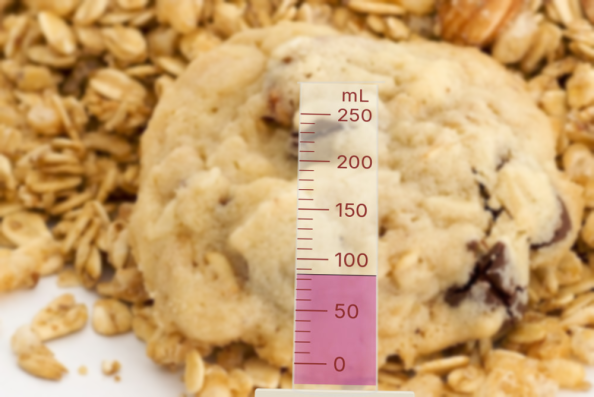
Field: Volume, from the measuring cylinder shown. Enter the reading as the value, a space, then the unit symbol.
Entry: 85 mL
